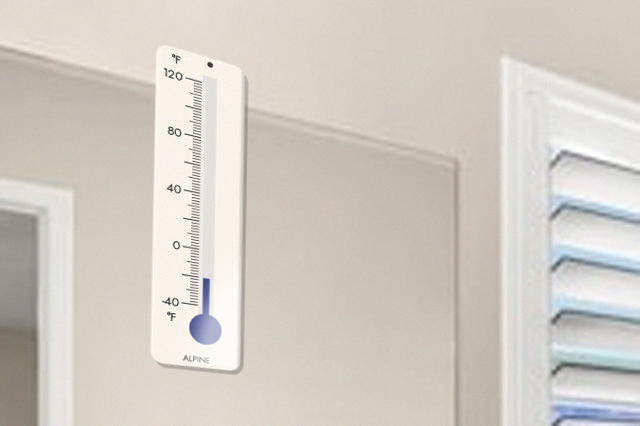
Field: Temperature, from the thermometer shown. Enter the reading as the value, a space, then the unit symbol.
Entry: -20 °F
